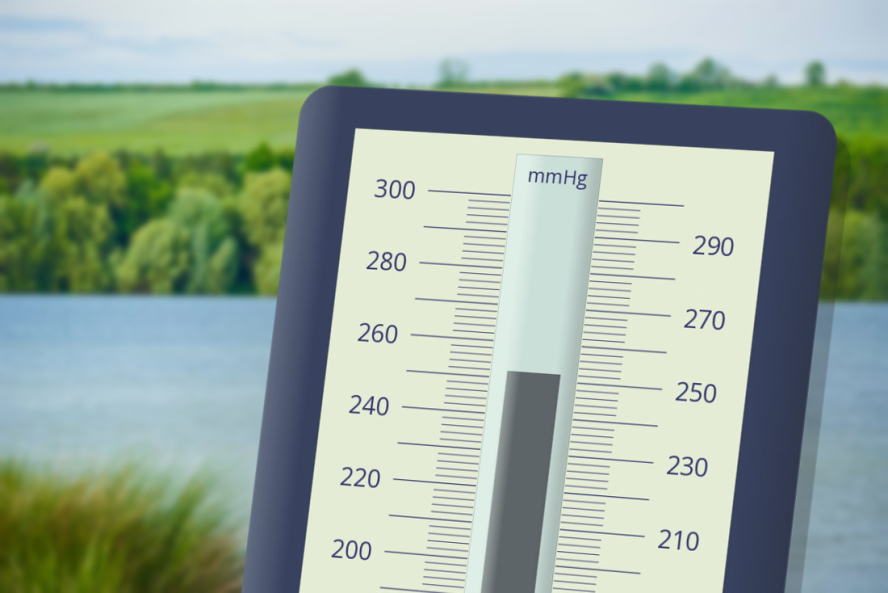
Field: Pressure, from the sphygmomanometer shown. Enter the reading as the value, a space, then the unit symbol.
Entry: 252 mmHg
